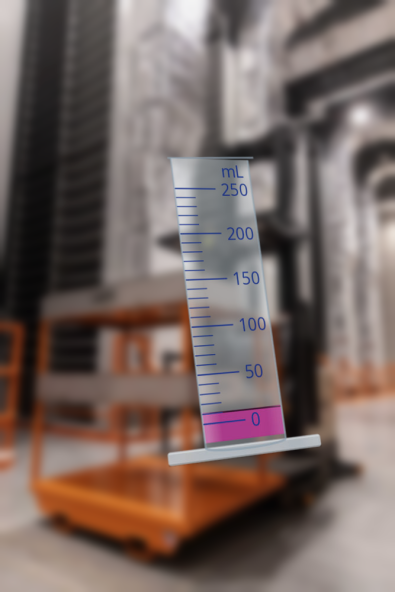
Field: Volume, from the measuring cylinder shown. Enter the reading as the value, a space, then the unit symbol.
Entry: 10 mL
